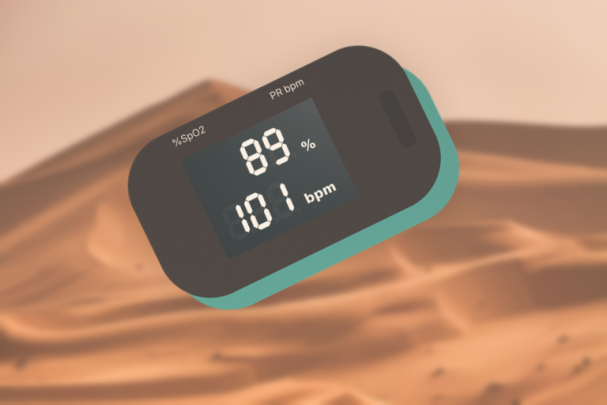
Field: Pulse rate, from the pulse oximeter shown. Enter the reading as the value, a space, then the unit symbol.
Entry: 101 bpm
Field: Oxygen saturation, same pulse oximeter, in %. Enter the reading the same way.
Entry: 89 %
